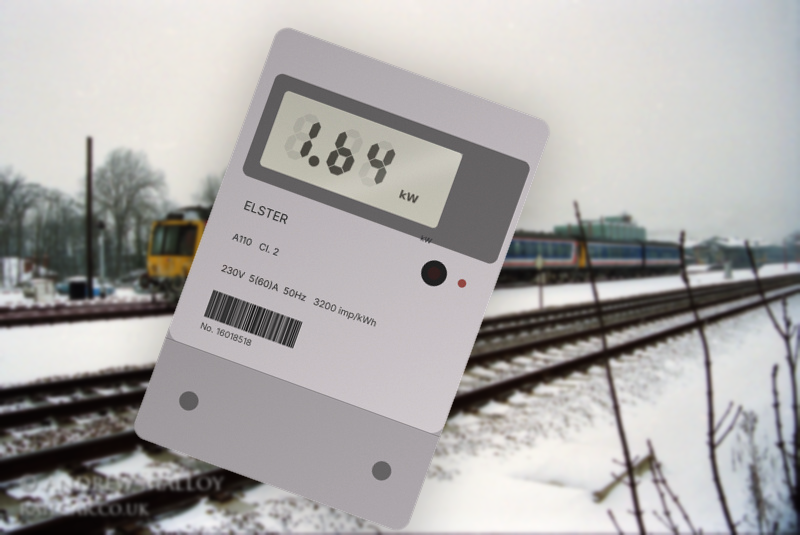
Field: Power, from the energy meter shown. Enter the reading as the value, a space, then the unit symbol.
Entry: 1.64 kW
